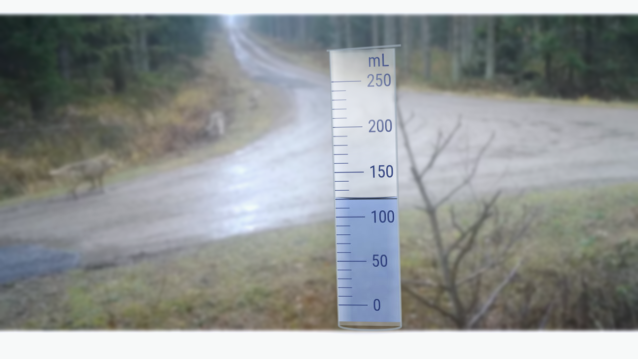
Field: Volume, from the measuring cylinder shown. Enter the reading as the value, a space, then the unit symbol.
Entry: 120 mL
